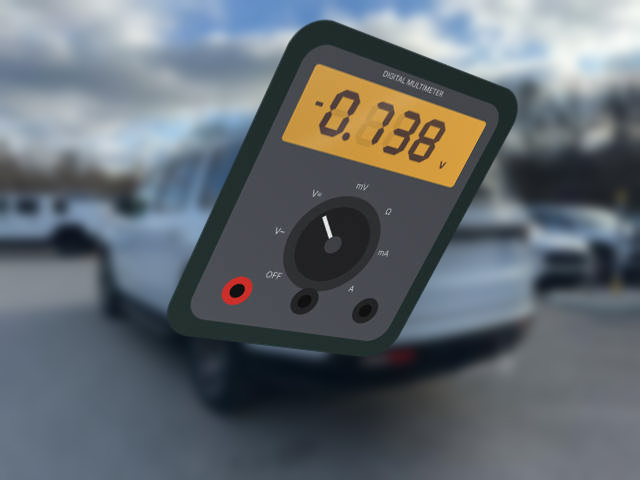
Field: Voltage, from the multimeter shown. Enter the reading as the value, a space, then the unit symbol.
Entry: -0.738 V
